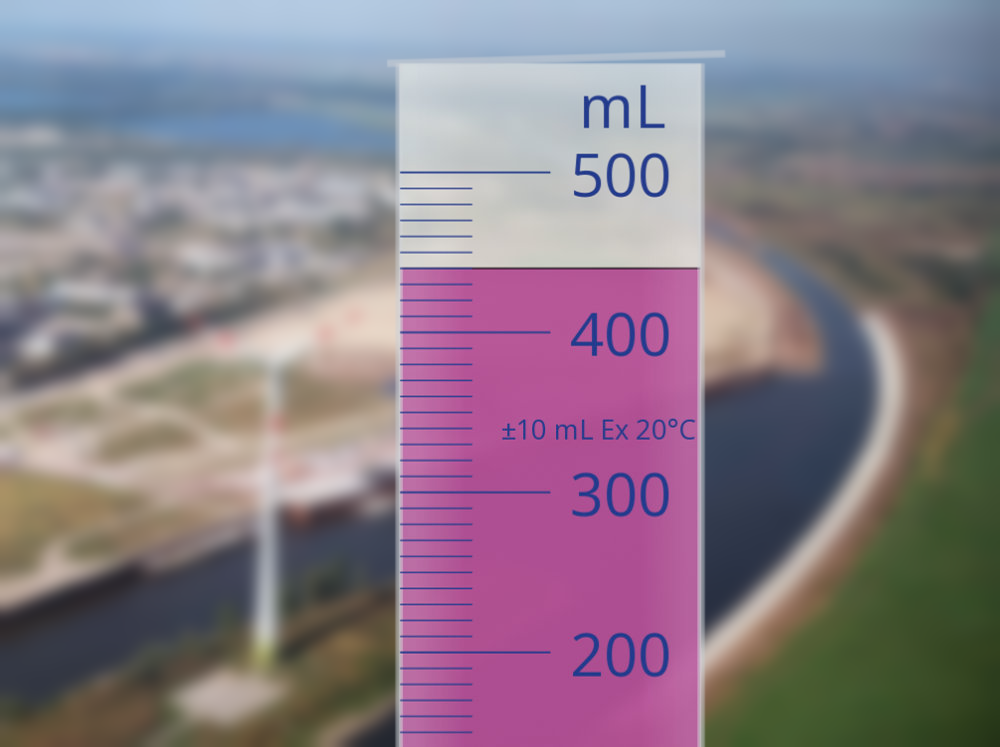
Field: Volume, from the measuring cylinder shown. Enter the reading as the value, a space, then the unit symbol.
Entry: 440 mL
